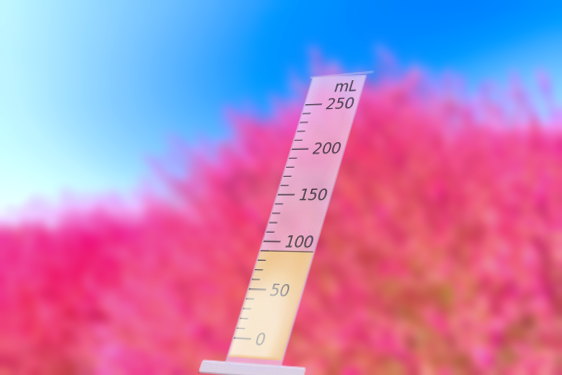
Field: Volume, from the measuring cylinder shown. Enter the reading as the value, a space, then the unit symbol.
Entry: 90 mL
